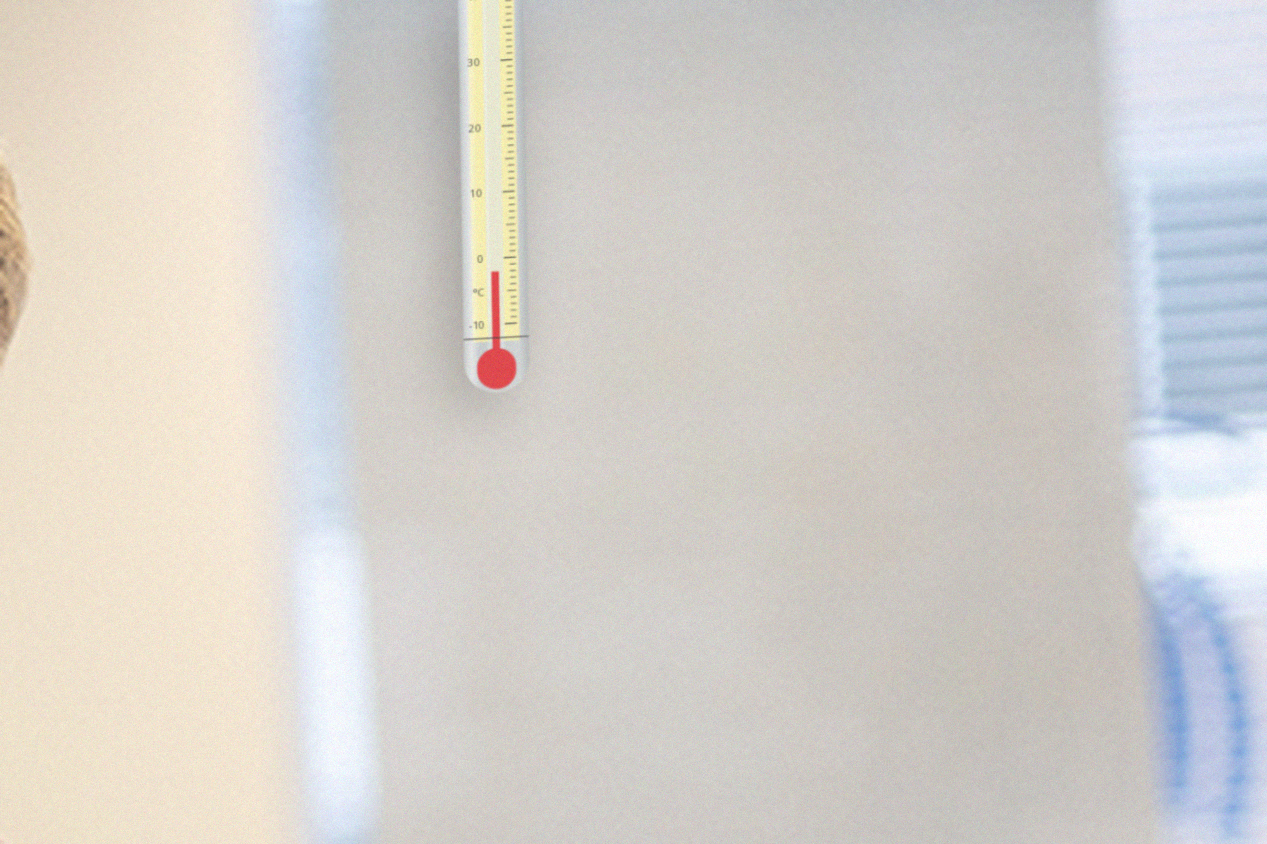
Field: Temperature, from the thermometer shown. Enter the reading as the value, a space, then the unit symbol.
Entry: -2 °C
